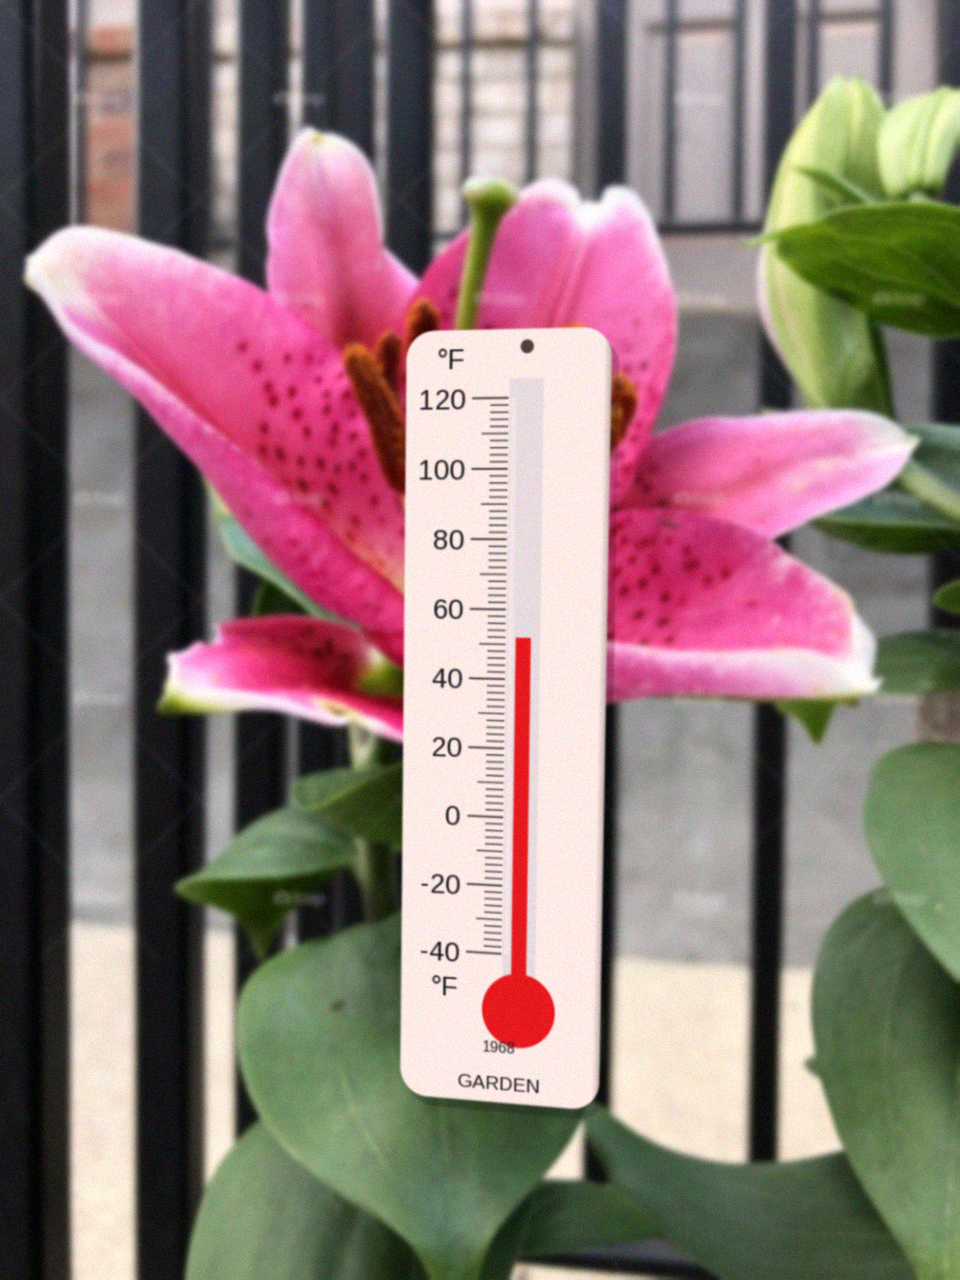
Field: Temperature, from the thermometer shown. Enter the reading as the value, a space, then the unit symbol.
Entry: 52 °F
